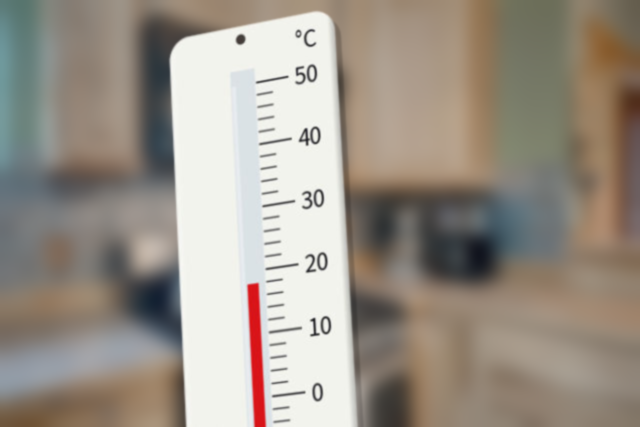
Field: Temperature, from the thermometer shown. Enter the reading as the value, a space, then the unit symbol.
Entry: 18 °C
